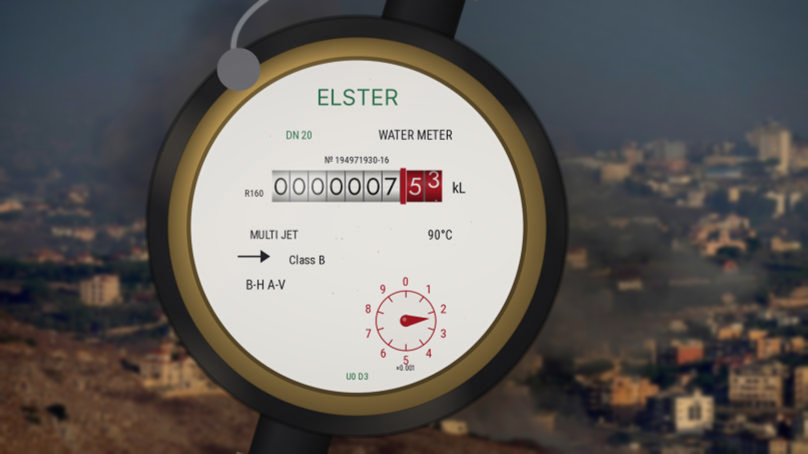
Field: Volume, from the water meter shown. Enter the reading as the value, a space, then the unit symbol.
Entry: 7.532 kL
